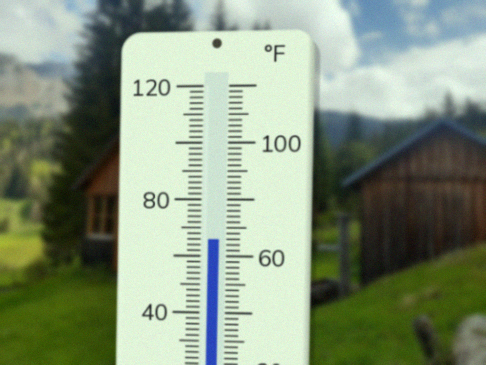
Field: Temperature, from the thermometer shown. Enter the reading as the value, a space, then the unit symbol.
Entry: 66 °F
